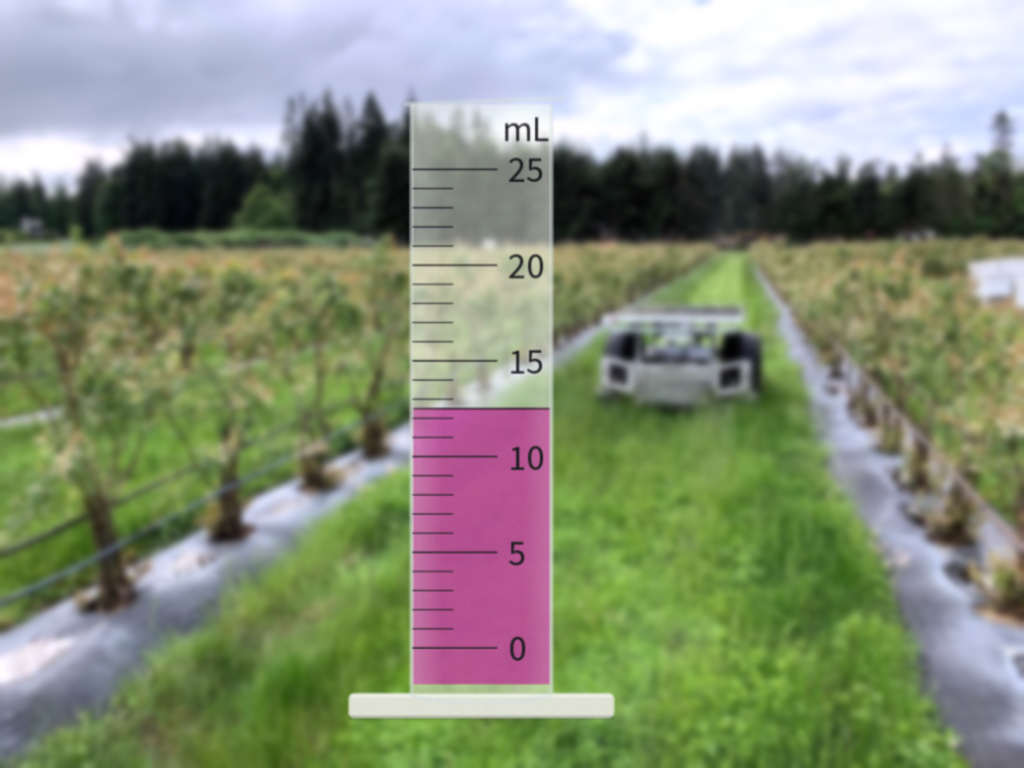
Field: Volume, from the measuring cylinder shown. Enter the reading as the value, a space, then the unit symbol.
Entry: 12.5 mL
